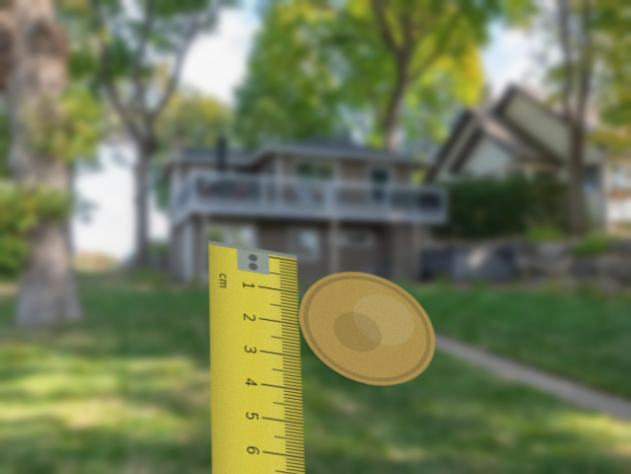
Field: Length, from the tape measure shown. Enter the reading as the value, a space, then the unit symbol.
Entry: 3.5 cm
